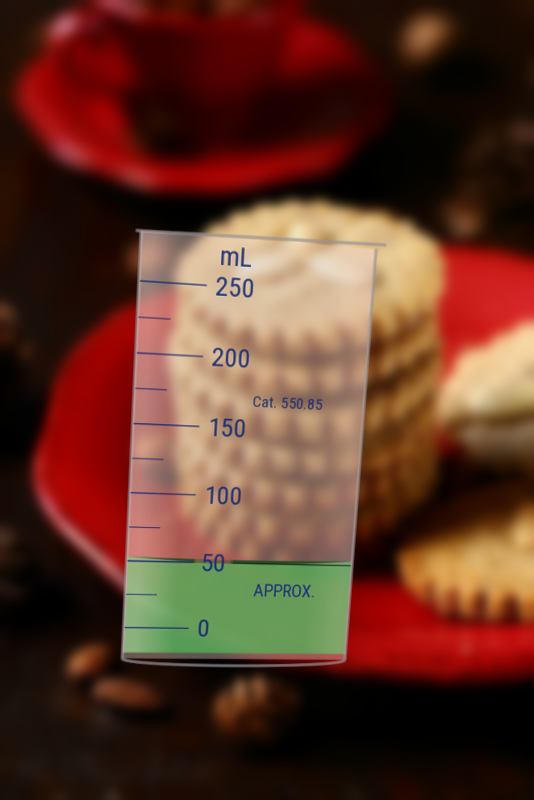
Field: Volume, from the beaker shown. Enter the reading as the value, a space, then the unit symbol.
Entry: 50 mL
